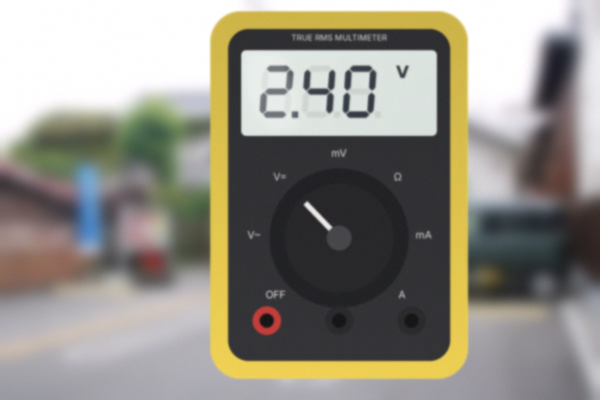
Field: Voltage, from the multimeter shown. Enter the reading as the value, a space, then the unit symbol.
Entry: 2.40 V
